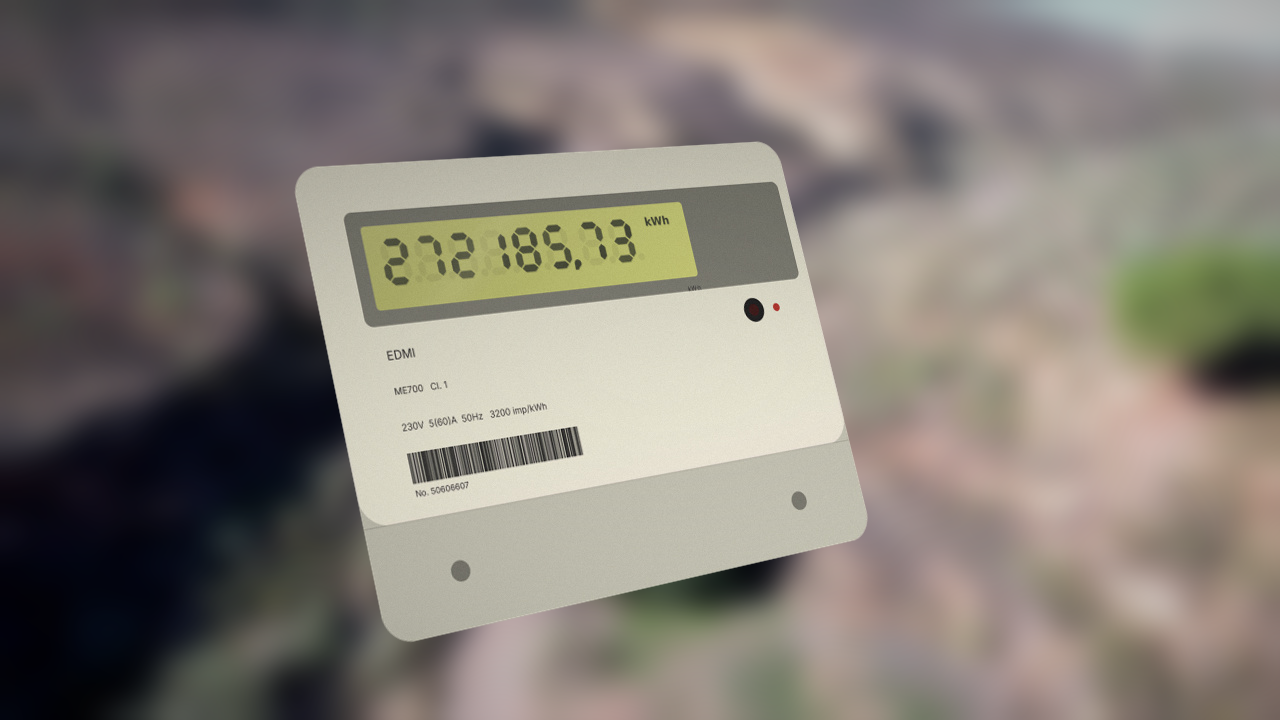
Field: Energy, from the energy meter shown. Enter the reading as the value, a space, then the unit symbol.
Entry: 272185.73 kWh
